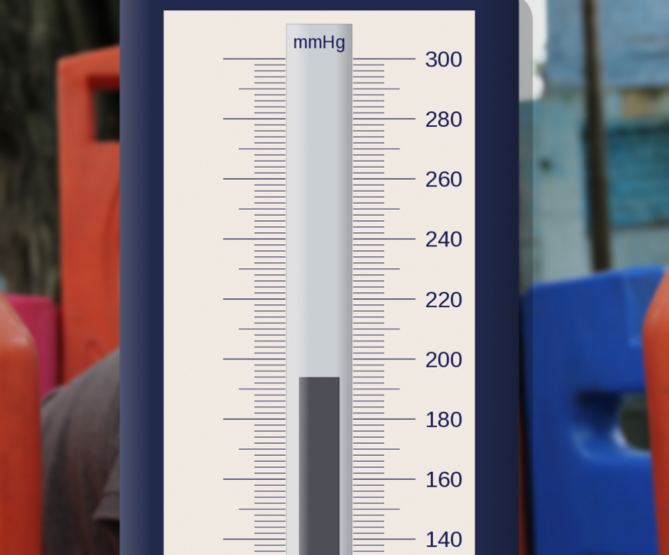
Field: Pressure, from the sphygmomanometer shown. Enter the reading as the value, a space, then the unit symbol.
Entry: 194 mmHg
